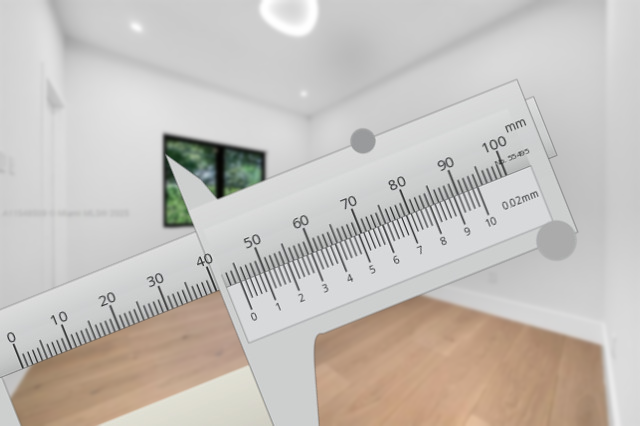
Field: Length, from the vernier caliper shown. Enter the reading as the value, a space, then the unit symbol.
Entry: 45.0 mm
